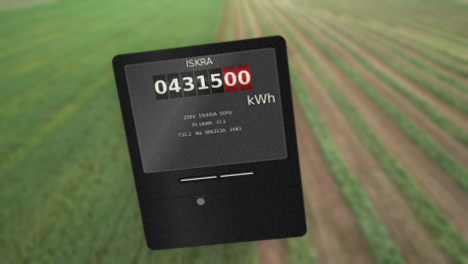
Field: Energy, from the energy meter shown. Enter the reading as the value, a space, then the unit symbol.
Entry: 4315.00 kWh
